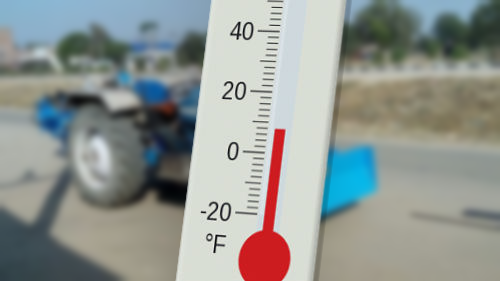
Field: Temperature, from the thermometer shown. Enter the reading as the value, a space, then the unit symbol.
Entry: 8 °F
